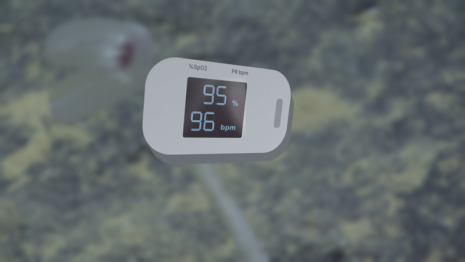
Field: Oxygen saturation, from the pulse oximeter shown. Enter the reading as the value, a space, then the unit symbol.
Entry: 95 %
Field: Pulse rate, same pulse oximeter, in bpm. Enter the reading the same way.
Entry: 96 bpm
